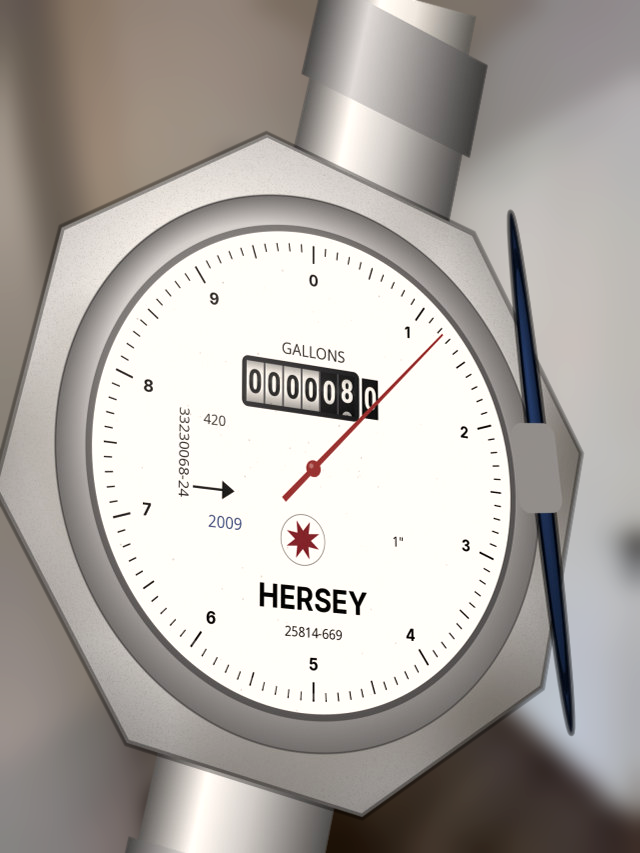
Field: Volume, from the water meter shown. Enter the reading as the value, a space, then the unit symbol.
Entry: 81.2 gal
